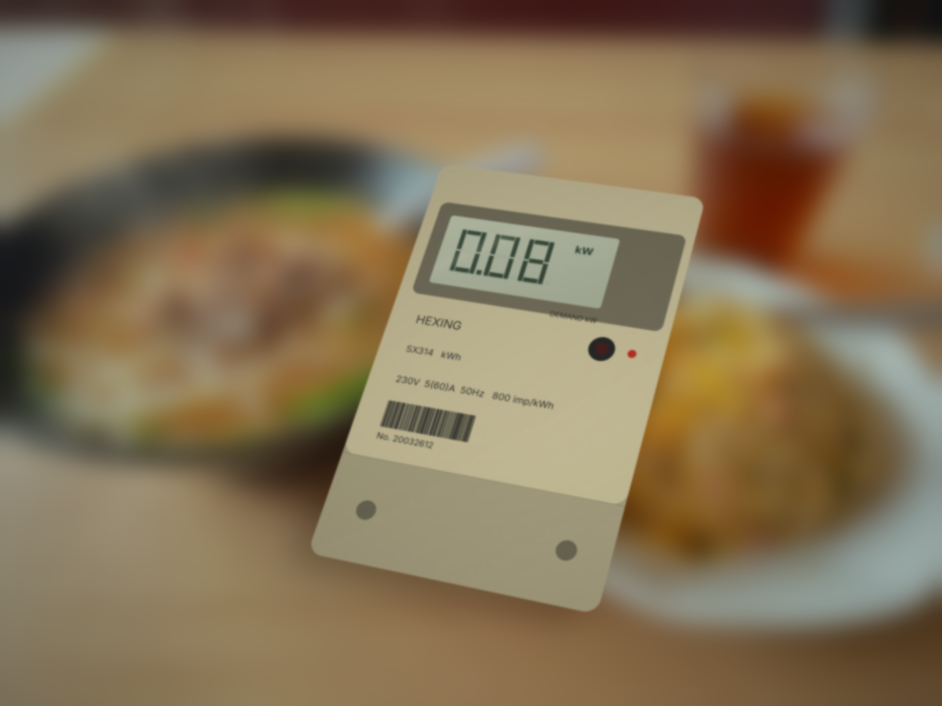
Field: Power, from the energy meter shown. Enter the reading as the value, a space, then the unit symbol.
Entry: 0.08 kW
